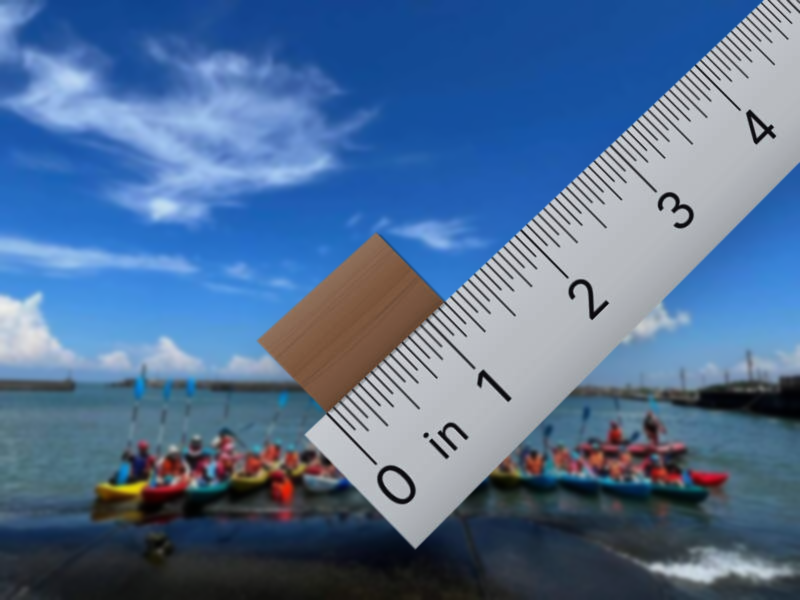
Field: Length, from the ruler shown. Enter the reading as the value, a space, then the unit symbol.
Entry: 1.1875 in
